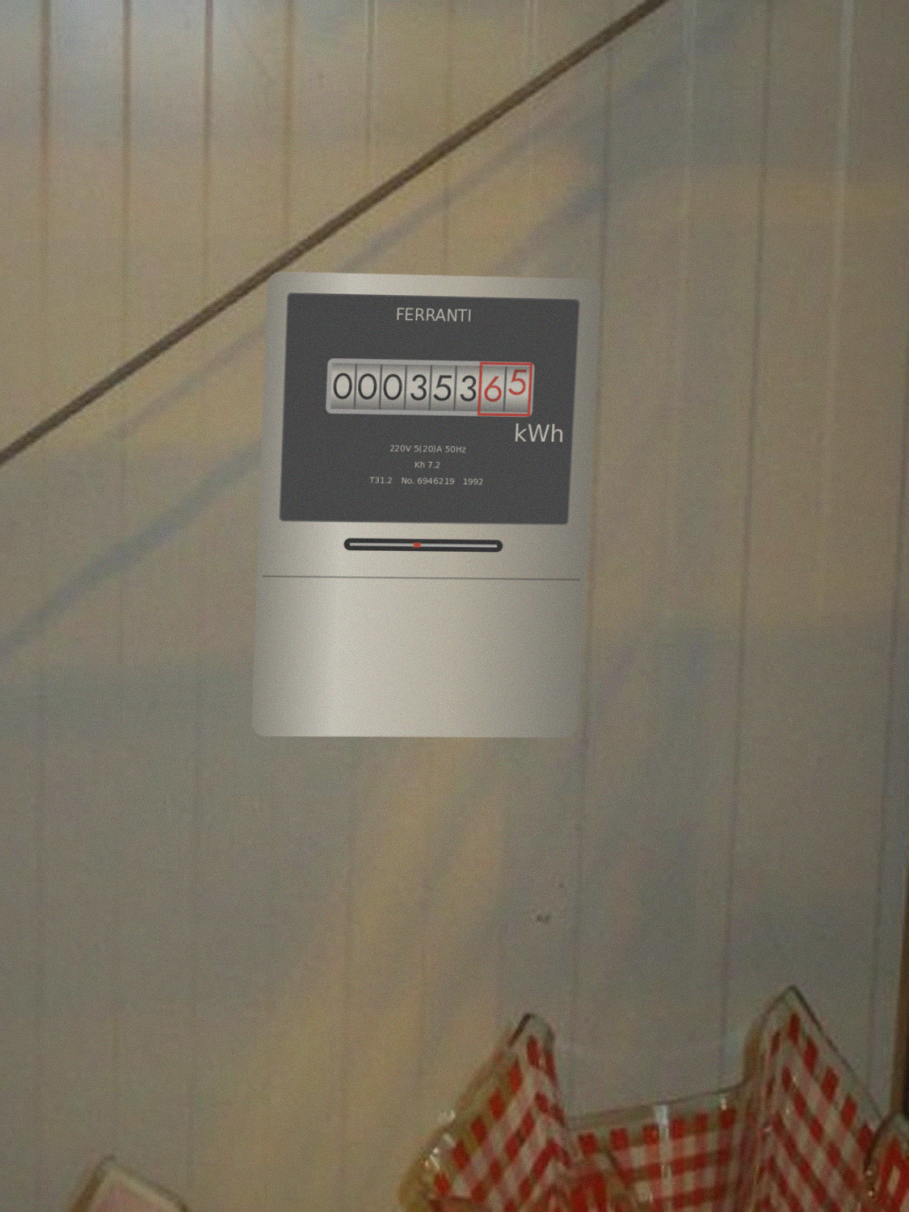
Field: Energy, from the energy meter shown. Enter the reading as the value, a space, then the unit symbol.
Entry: 353.65 kWh
